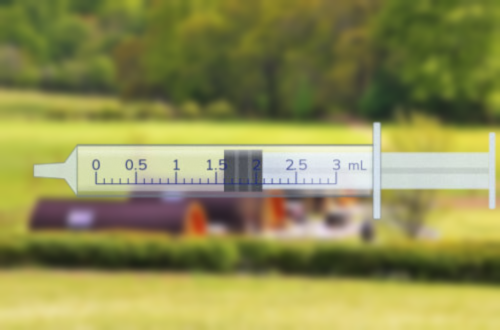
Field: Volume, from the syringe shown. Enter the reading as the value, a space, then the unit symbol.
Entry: 1.6 mL
